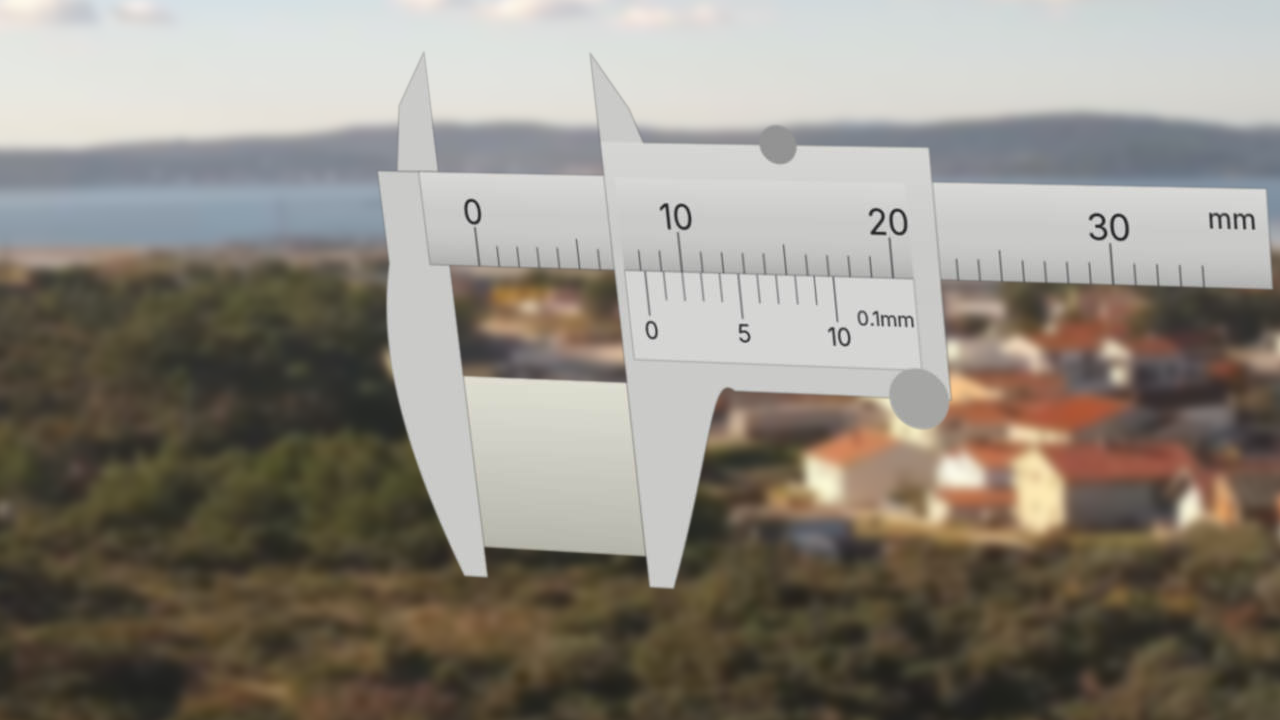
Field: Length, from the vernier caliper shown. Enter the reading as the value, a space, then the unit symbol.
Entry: 8.2 mm
